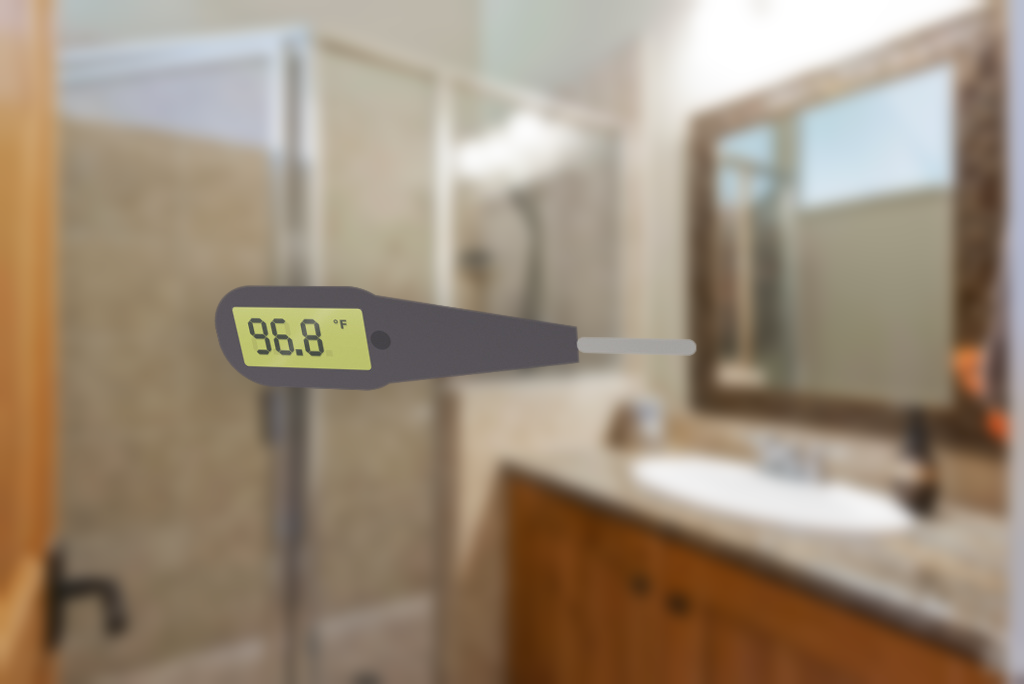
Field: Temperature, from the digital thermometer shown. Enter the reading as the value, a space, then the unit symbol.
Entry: 96.8 °F
